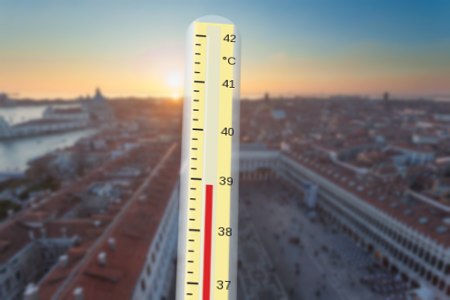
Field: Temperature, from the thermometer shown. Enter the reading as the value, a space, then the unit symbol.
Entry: 38.9 °C
